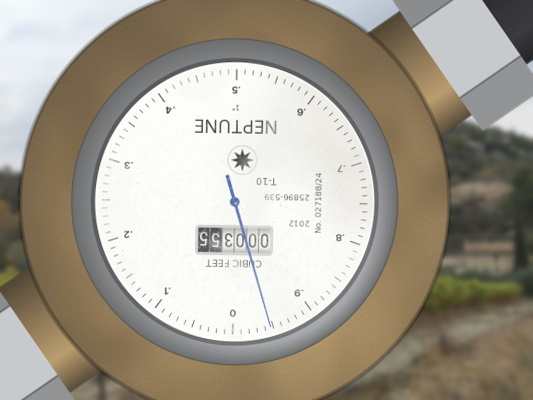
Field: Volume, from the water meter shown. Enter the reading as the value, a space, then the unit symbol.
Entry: 354.95 ft³
